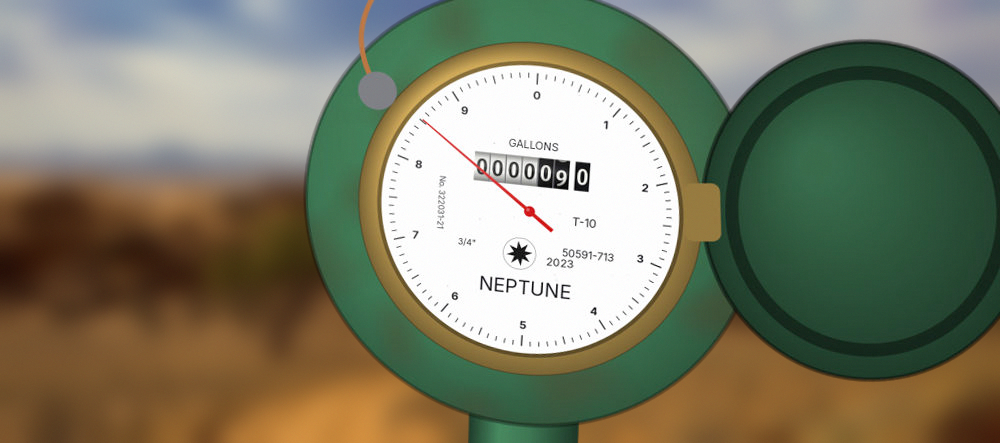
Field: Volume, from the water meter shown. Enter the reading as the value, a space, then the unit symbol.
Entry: 88.5 gal
